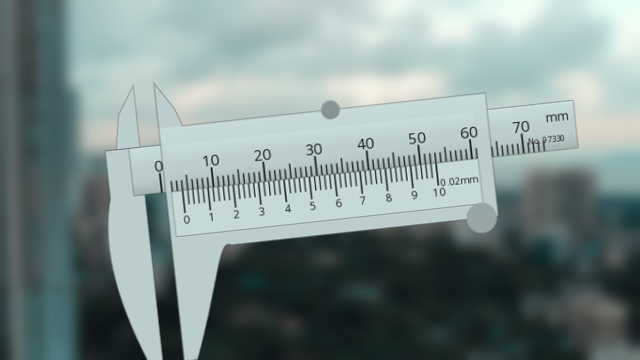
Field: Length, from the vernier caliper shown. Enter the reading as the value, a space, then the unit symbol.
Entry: 4.0 mm
